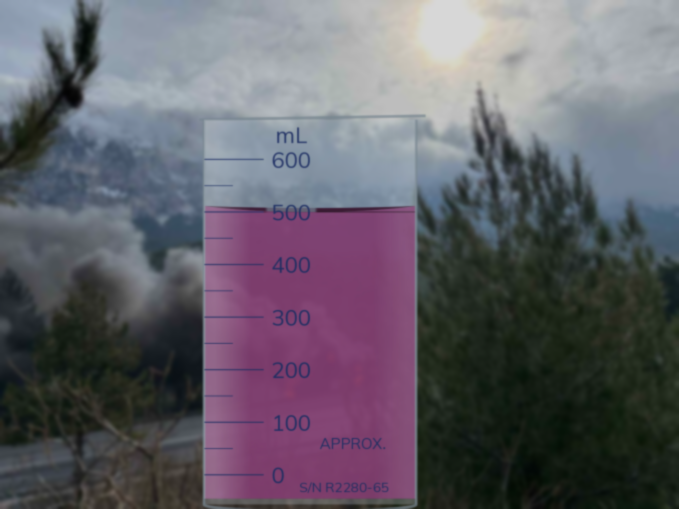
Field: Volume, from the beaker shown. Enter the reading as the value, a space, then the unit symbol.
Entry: 500 mL
